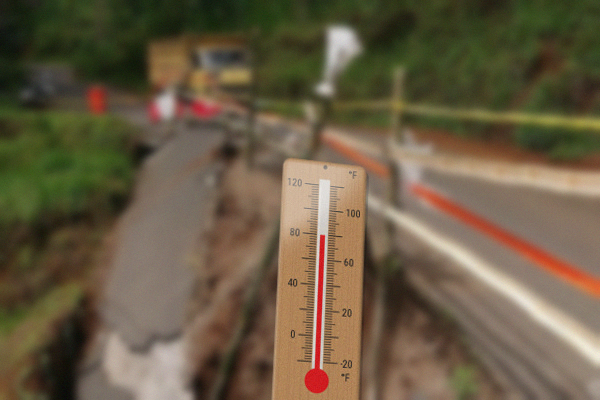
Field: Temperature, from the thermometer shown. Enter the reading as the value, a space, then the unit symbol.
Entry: 80 °F
